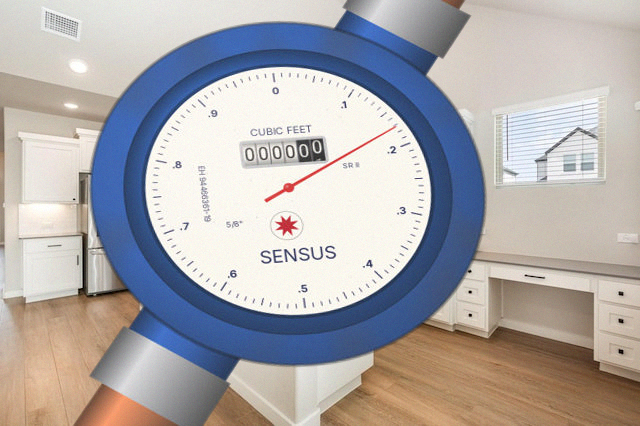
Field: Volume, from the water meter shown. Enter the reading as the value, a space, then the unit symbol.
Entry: 0.17 ft³
